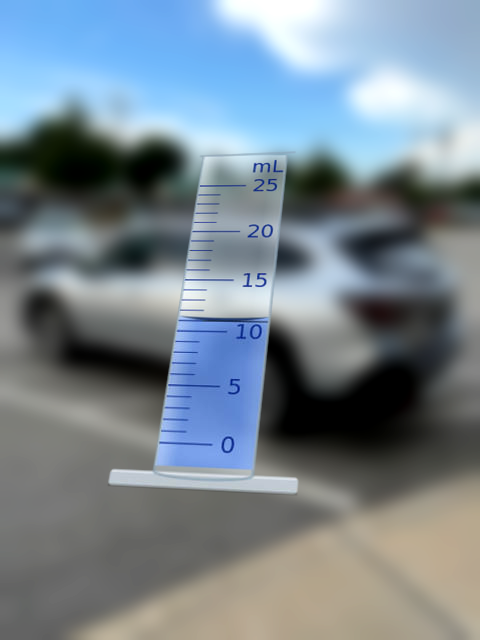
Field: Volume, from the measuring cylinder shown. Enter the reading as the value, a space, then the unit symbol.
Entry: 11 mL
